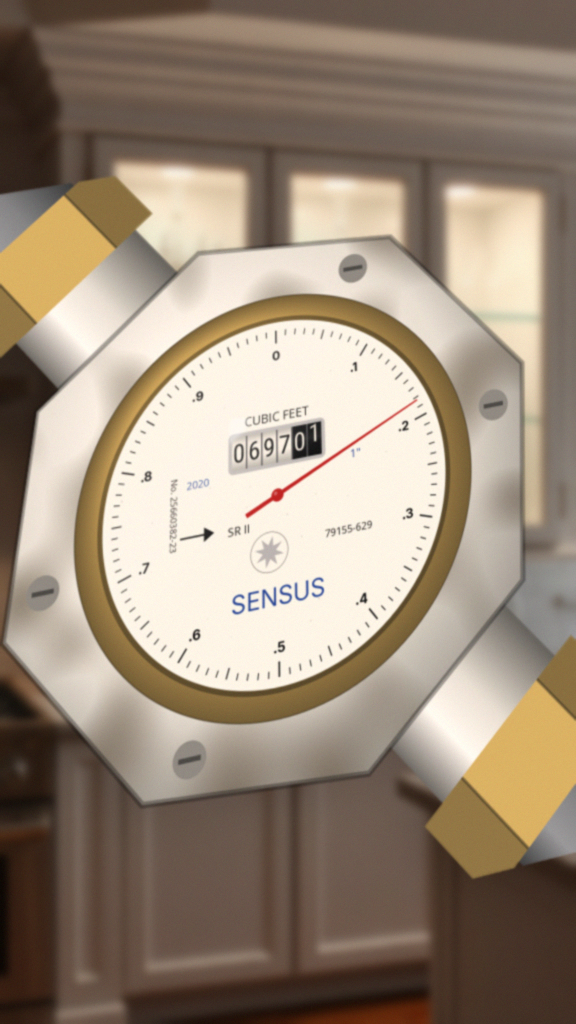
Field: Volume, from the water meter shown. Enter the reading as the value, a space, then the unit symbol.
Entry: 69701.18 ft³
